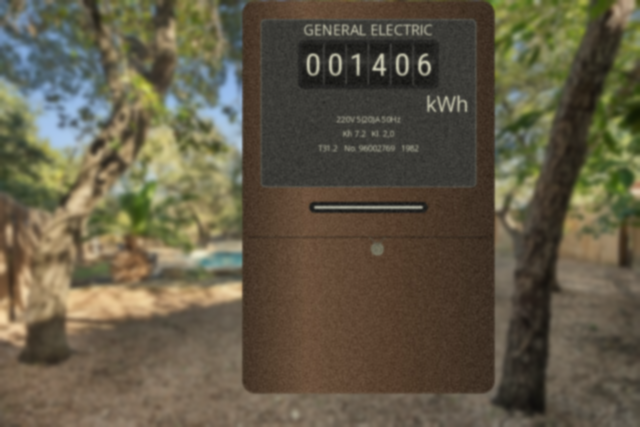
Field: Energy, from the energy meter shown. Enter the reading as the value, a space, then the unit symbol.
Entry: 1406 kWh
